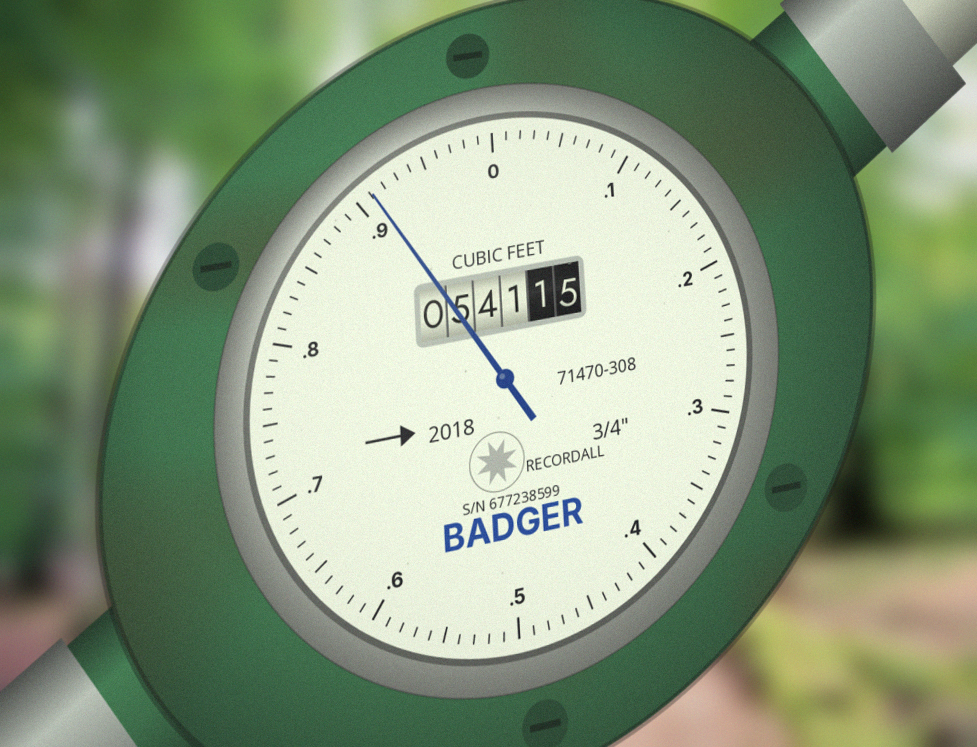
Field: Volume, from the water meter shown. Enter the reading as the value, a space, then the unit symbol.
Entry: 54114.91 ft³
